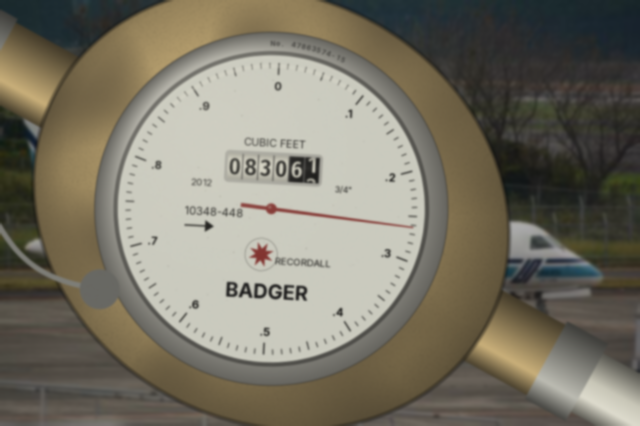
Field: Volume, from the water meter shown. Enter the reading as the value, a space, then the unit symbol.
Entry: 83061.26 ft³
